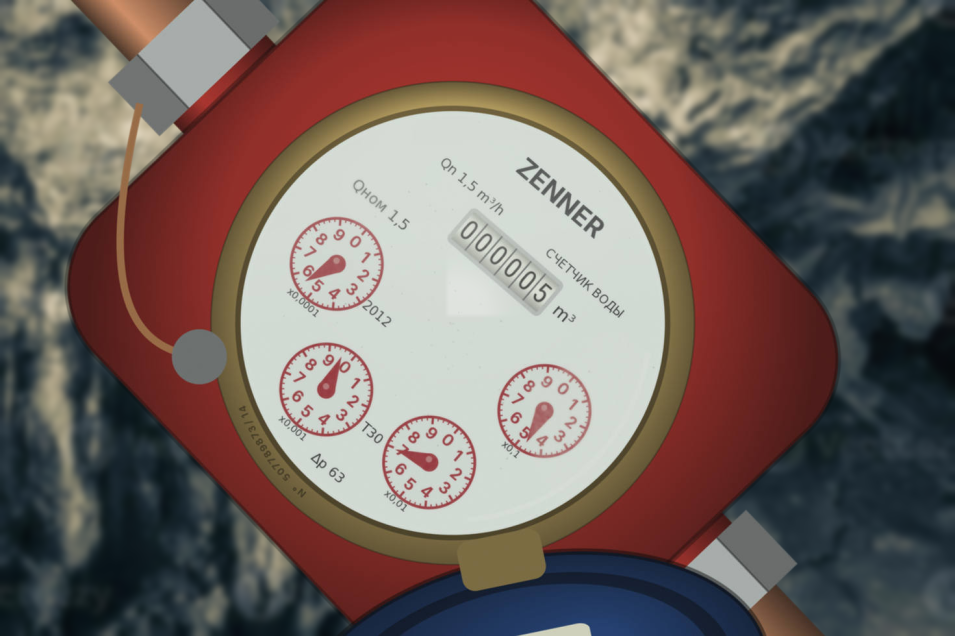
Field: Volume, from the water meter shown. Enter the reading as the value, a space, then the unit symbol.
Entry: 5.4695 m³
